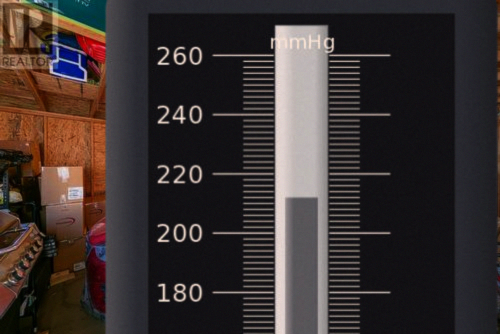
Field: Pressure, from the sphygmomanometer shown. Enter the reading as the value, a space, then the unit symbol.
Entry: 212 mmHg
